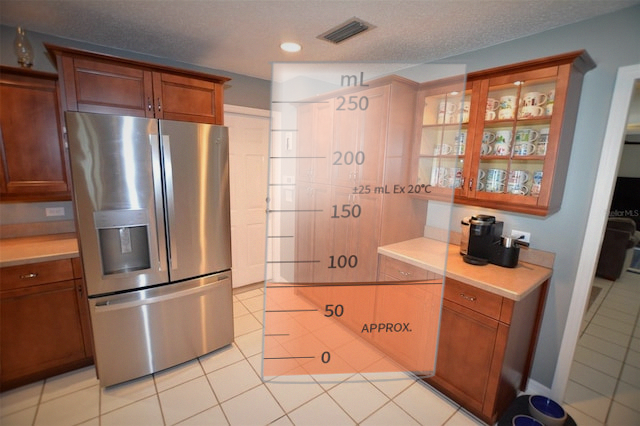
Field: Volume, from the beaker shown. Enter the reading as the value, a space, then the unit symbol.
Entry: 75 mL
